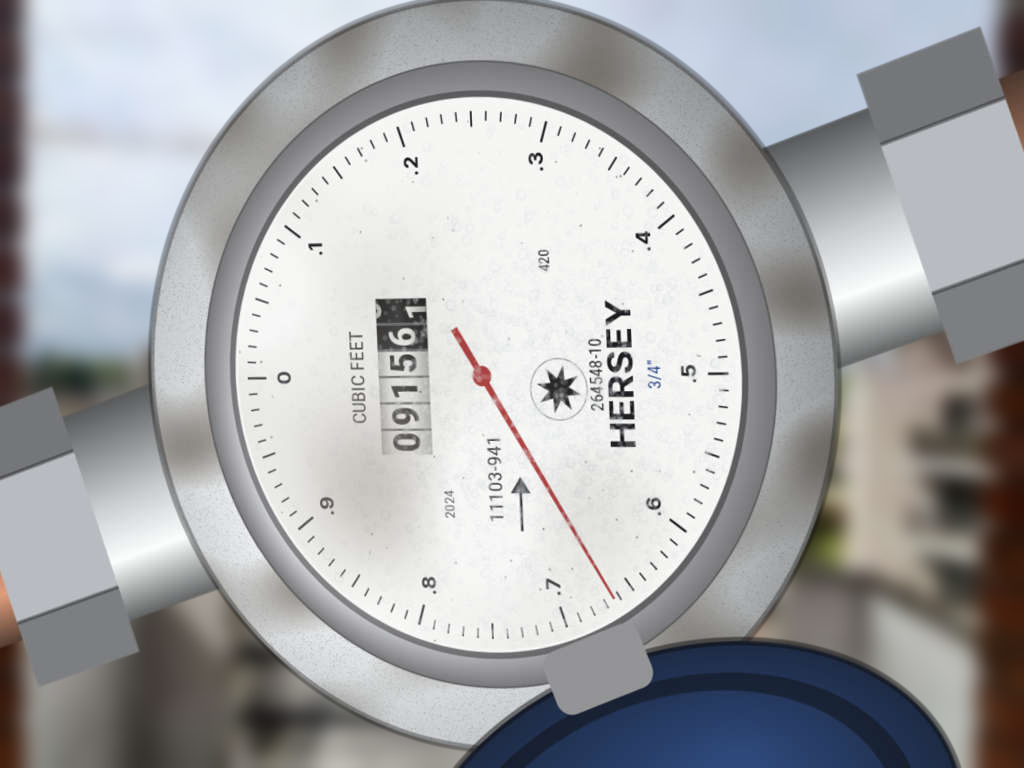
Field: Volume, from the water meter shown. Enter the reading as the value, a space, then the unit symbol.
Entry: 91560.66 ft³
